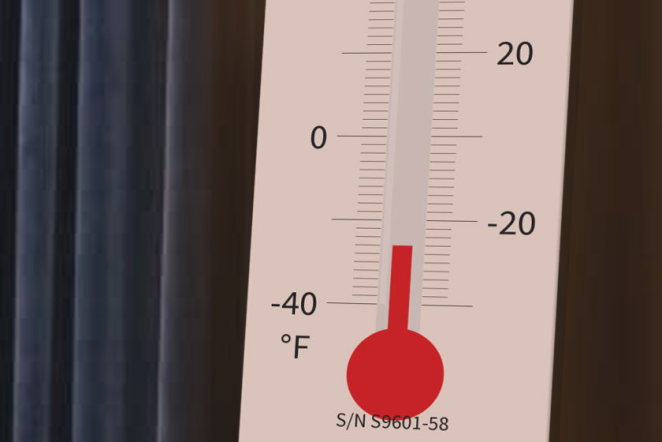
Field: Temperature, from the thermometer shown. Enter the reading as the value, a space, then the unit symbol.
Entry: -26 °F
